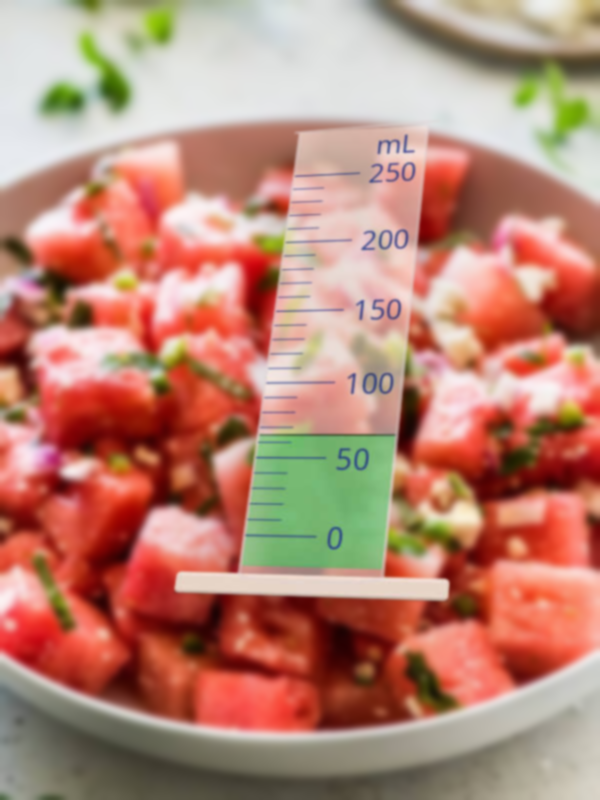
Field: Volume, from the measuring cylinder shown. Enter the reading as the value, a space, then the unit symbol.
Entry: 65 mL
